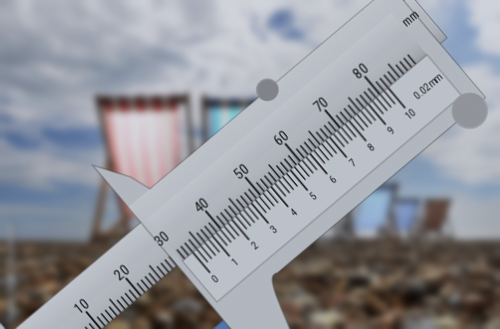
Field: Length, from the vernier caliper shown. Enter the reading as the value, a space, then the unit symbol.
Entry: 33.0 mm
